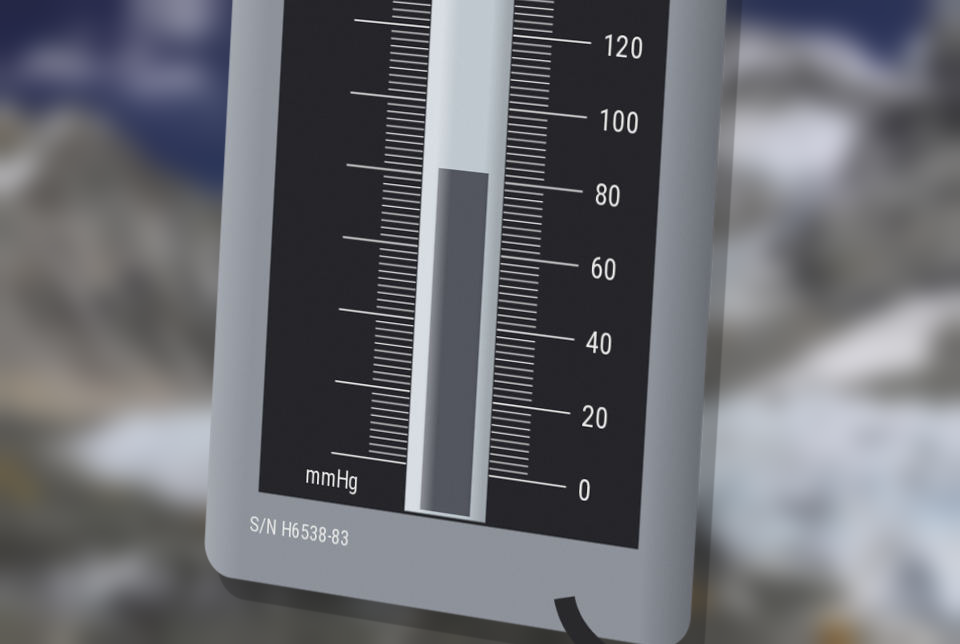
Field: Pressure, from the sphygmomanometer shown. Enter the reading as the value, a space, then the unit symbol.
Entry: 82 mmHg
